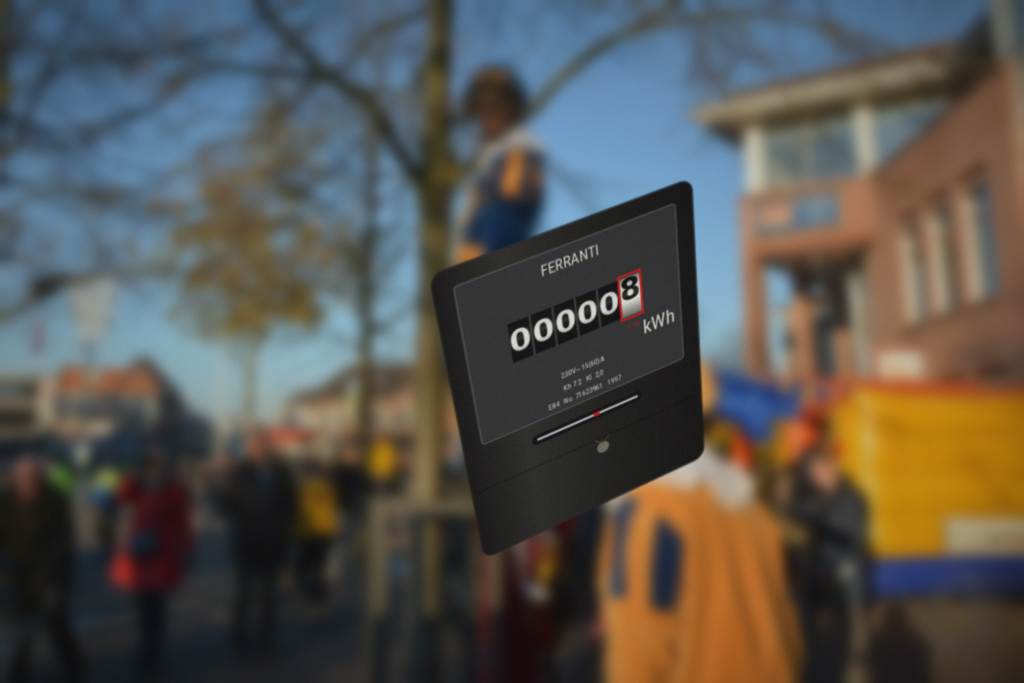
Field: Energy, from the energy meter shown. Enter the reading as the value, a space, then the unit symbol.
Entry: 0.8 kWh
